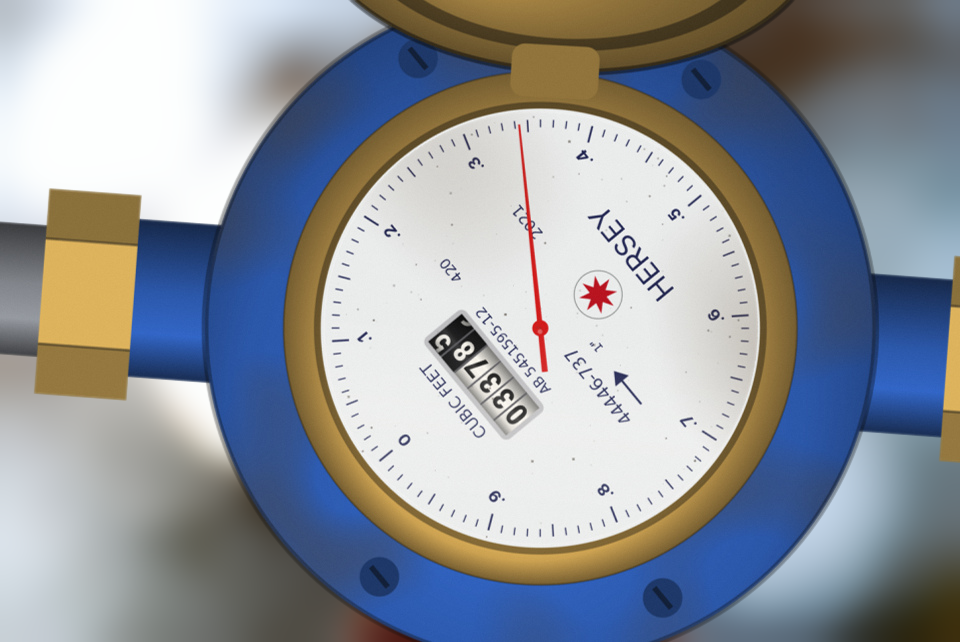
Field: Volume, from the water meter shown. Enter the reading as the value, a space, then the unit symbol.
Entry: 33785.34 ft³
